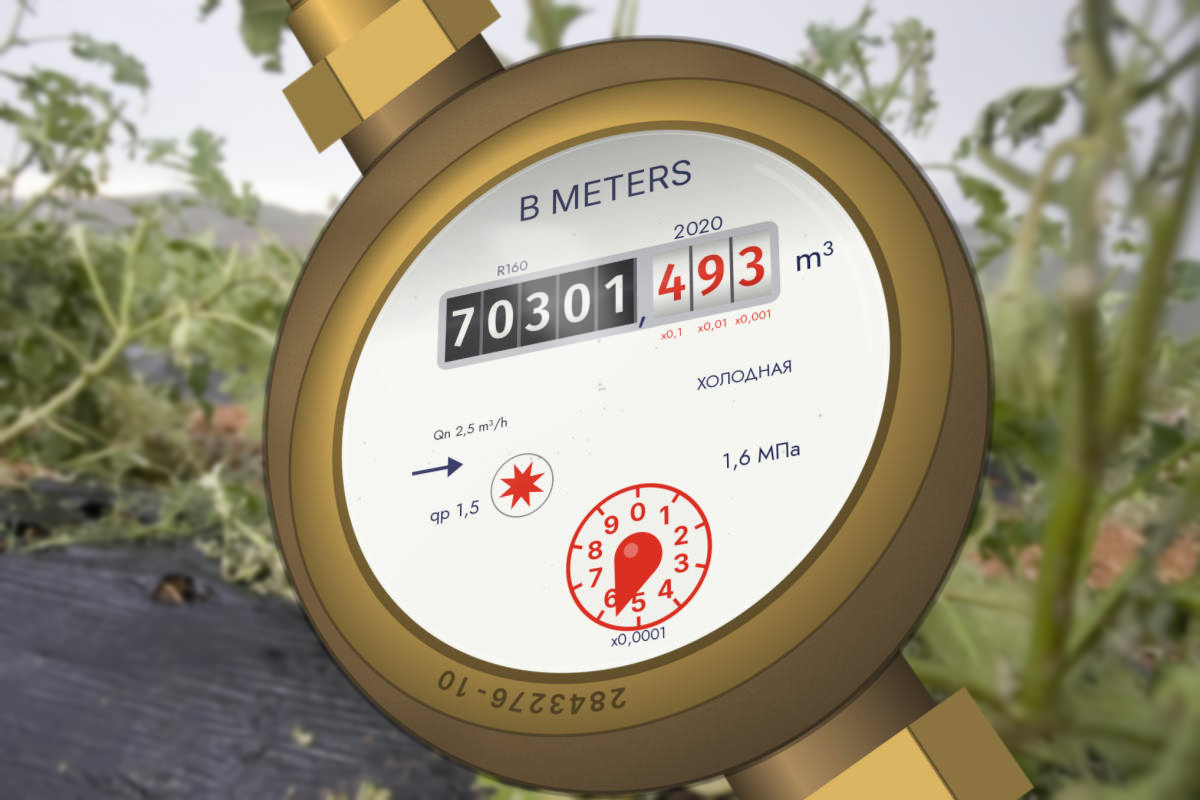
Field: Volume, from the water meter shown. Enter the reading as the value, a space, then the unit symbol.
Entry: 70301.4935 m³
